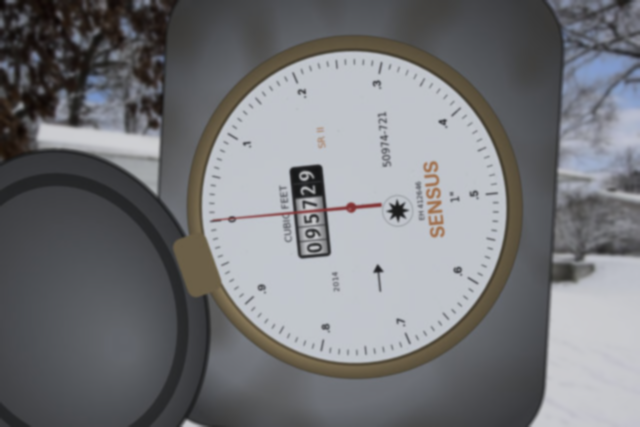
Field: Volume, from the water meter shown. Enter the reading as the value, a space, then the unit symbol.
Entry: 95729.00 ft³
